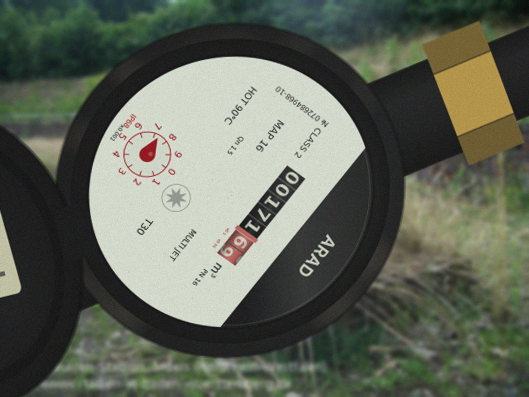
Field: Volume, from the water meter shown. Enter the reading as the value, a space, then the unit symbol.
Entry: 171.687 m³
